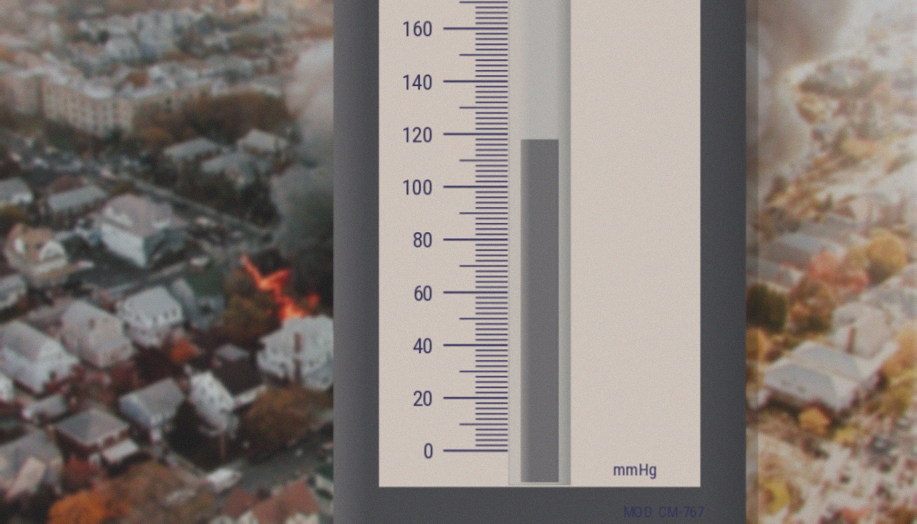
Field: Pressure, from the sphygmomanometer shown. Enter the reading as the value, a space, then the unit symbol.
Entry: 118 mmHg
